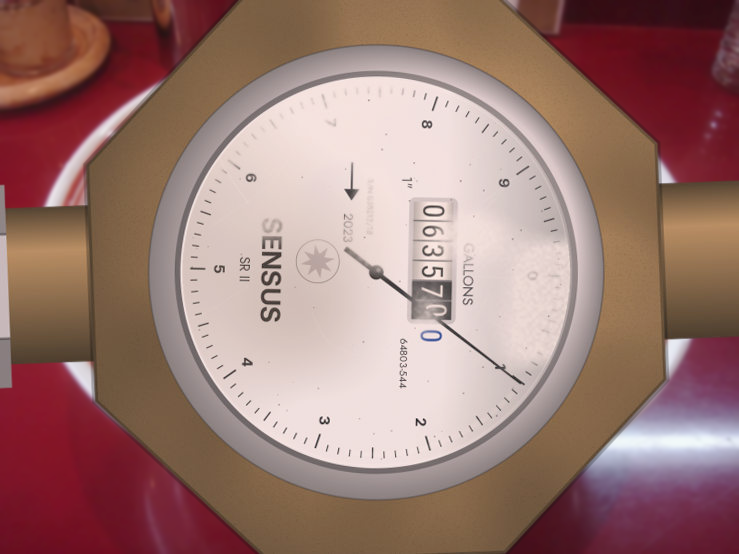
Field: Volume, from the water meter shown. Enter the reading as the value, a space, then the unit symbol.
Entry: 635701.0 gal
